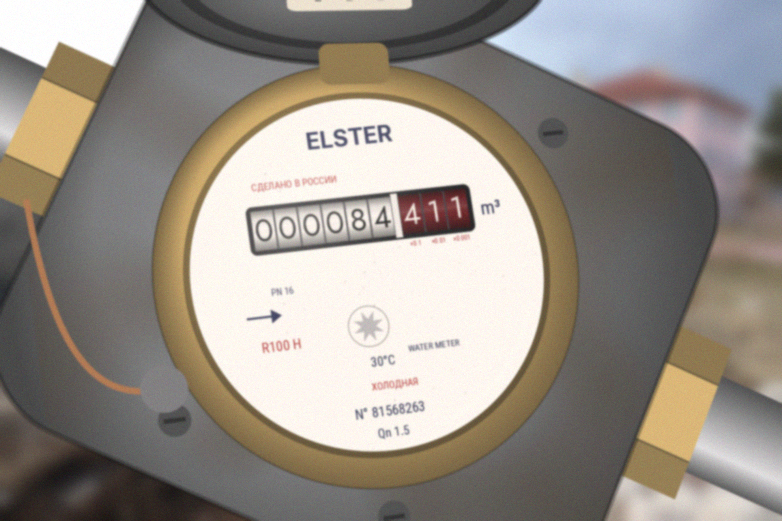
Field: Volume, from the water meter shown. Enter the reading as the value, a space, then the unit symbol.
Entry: 84.411 m³
